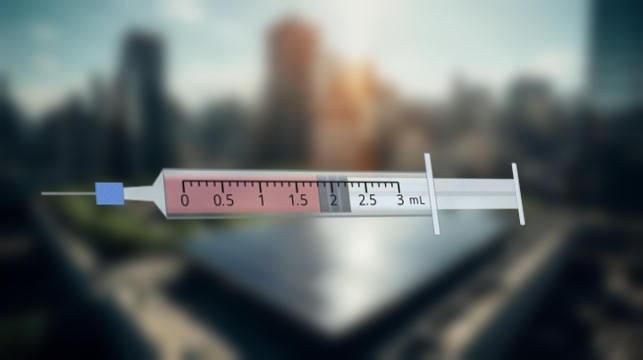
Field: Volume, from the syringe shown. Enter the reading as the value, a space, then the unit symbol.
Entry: 1.8 mL
